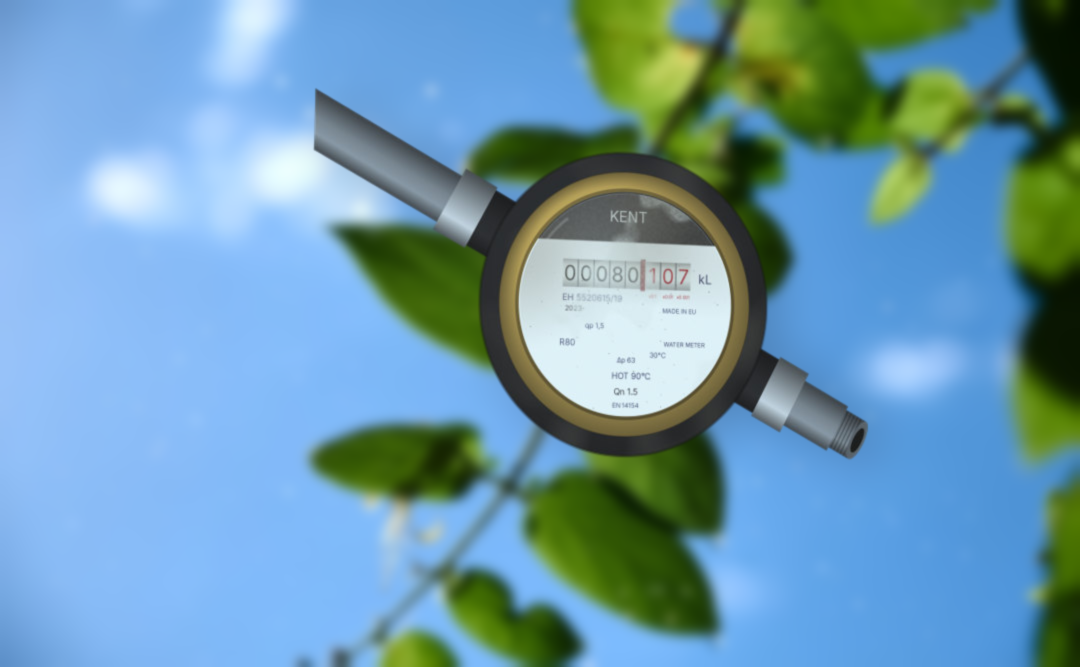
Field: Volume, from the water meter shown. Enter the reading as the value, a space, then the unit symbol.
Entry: 80.107 kL
